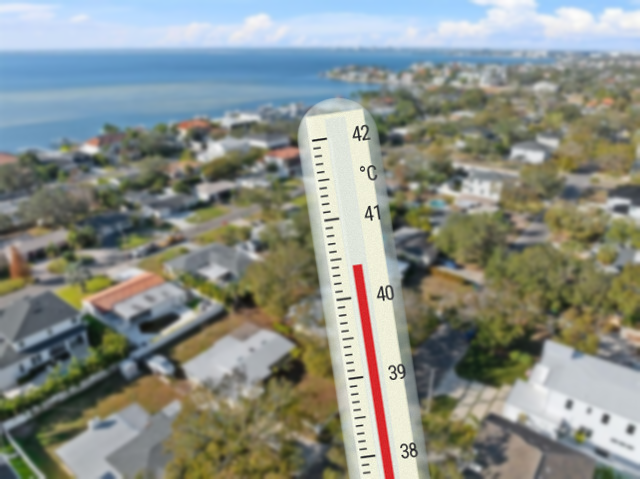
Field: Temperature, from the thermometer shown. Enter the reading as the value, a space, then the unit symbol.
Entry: 40.4 °C
